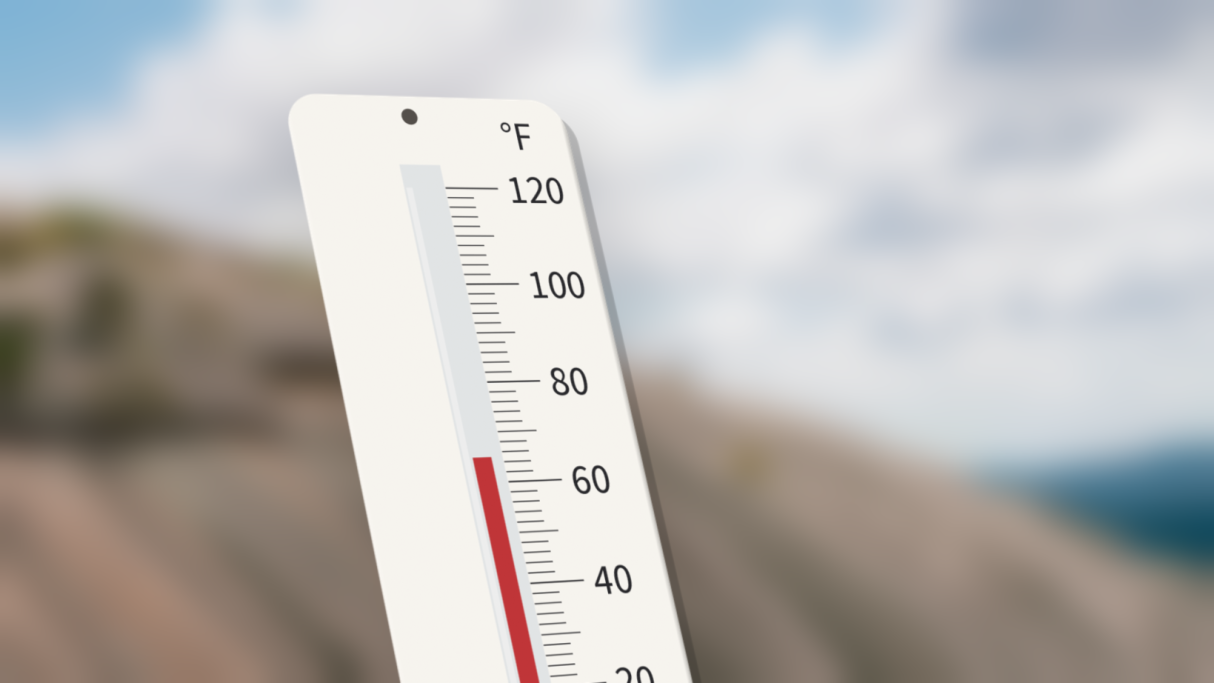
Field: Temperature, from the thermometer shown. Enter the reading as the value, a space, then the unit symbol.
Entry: 65 °F
